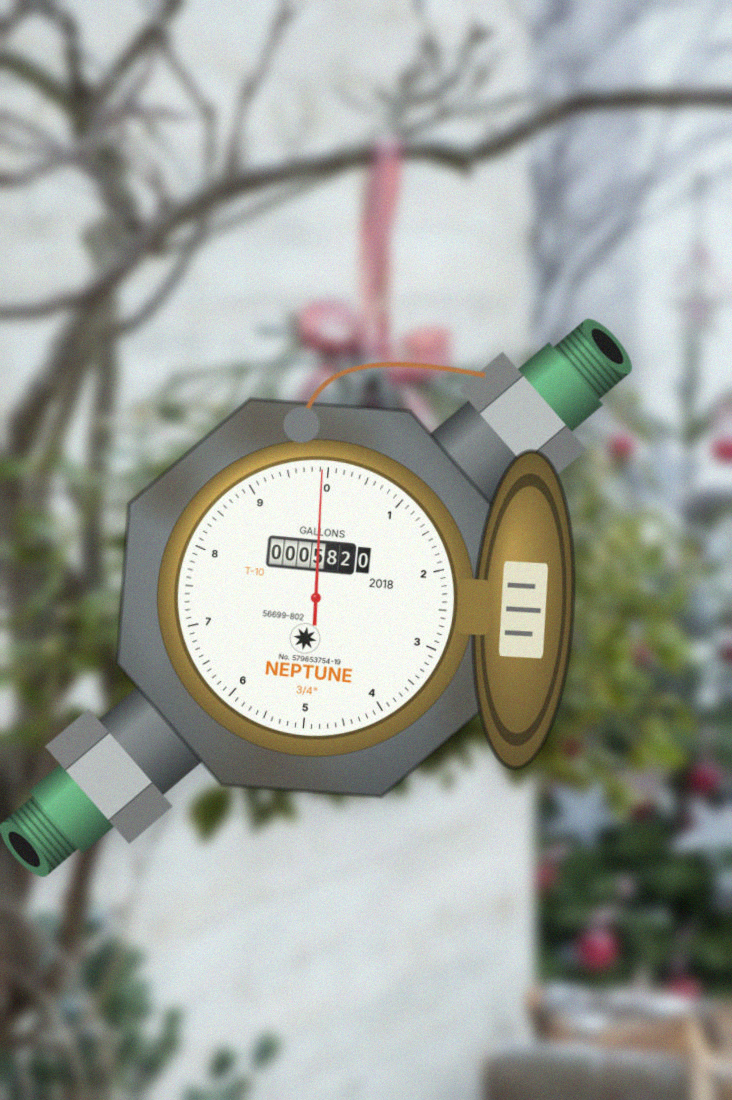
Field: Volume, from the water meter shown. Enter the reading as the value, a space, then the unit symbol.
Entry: 5819.9 gal
